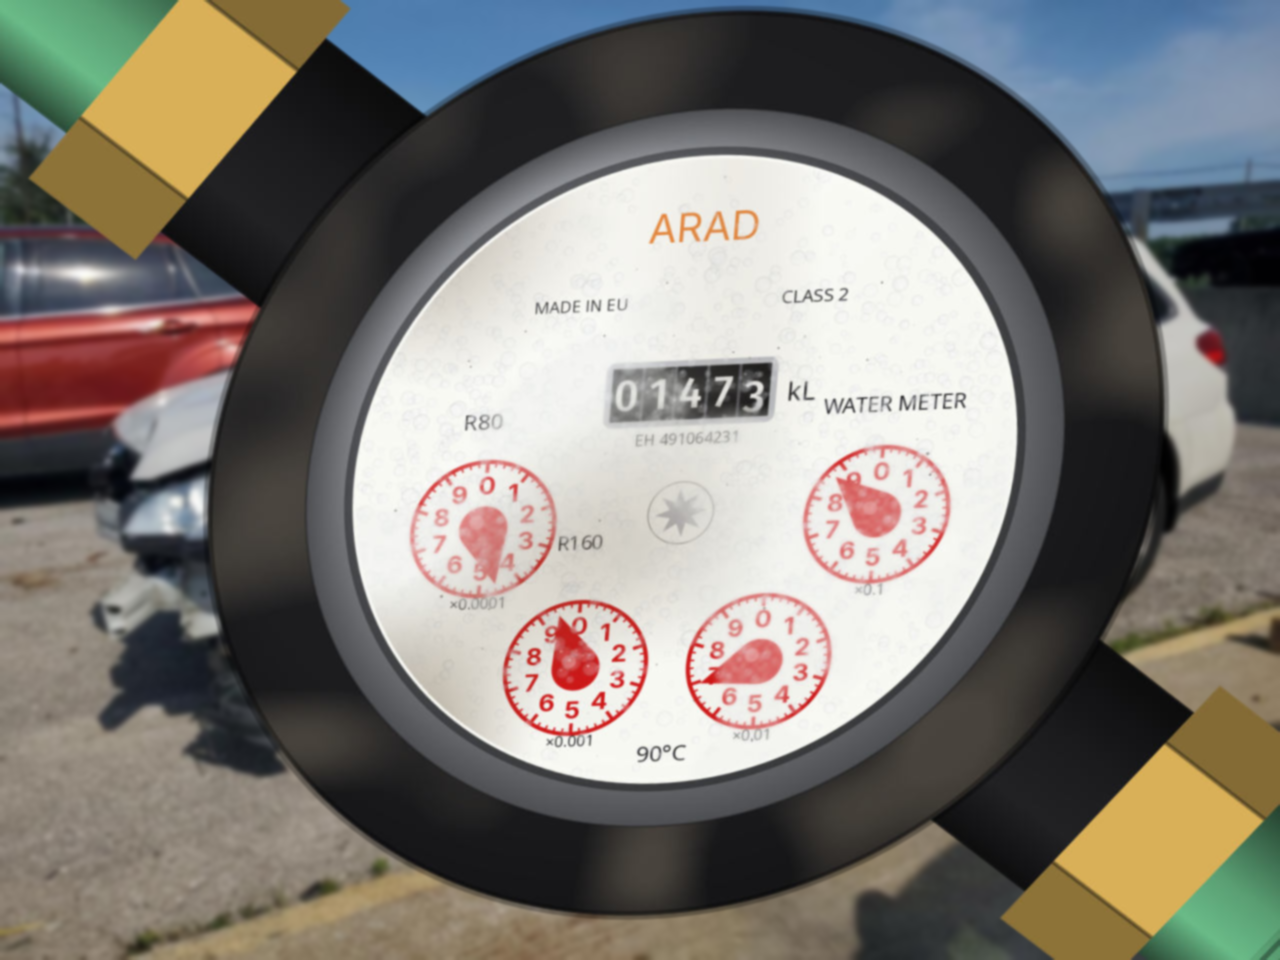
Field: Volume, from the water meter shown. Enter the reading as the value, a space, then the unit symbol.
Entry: 1472.8694 kL
